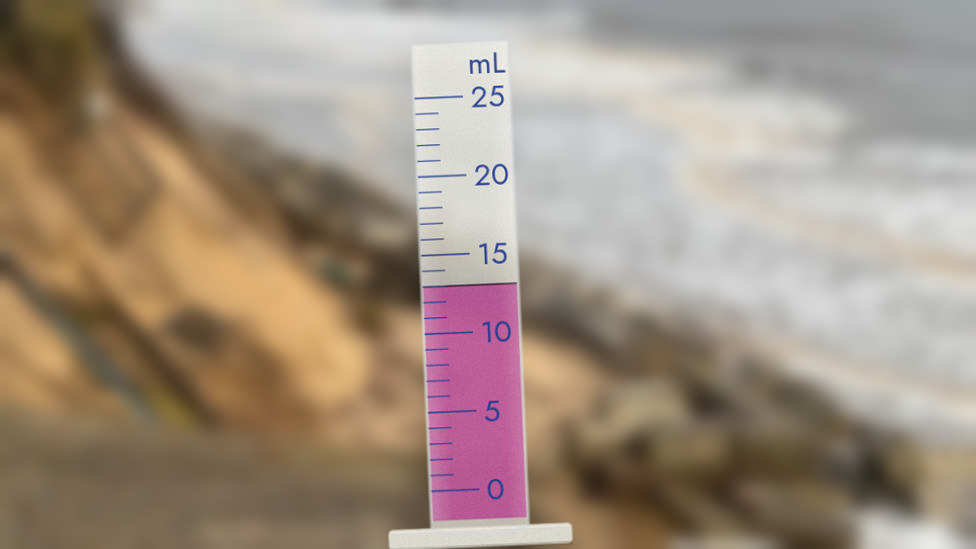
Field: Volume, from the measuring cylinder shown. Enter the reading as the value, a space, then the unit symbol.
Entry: 13 mL
